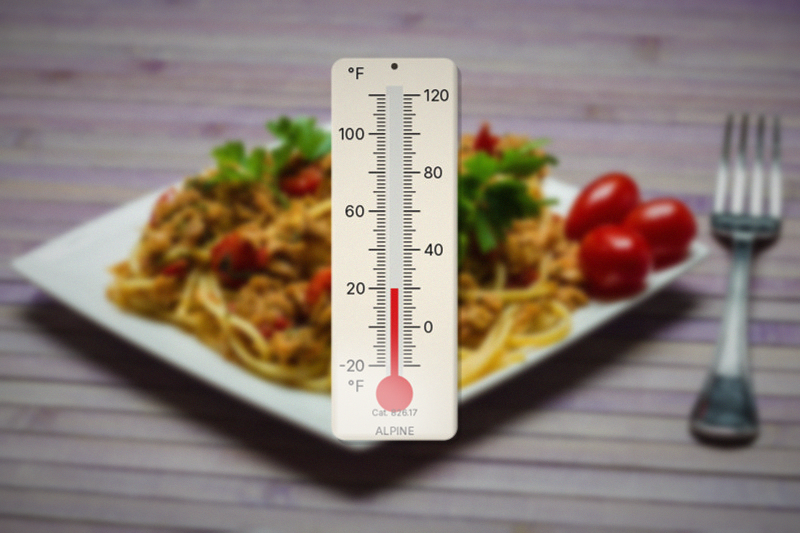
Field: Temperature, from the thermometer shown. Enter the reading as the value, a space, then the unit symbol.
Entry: 20 °F
